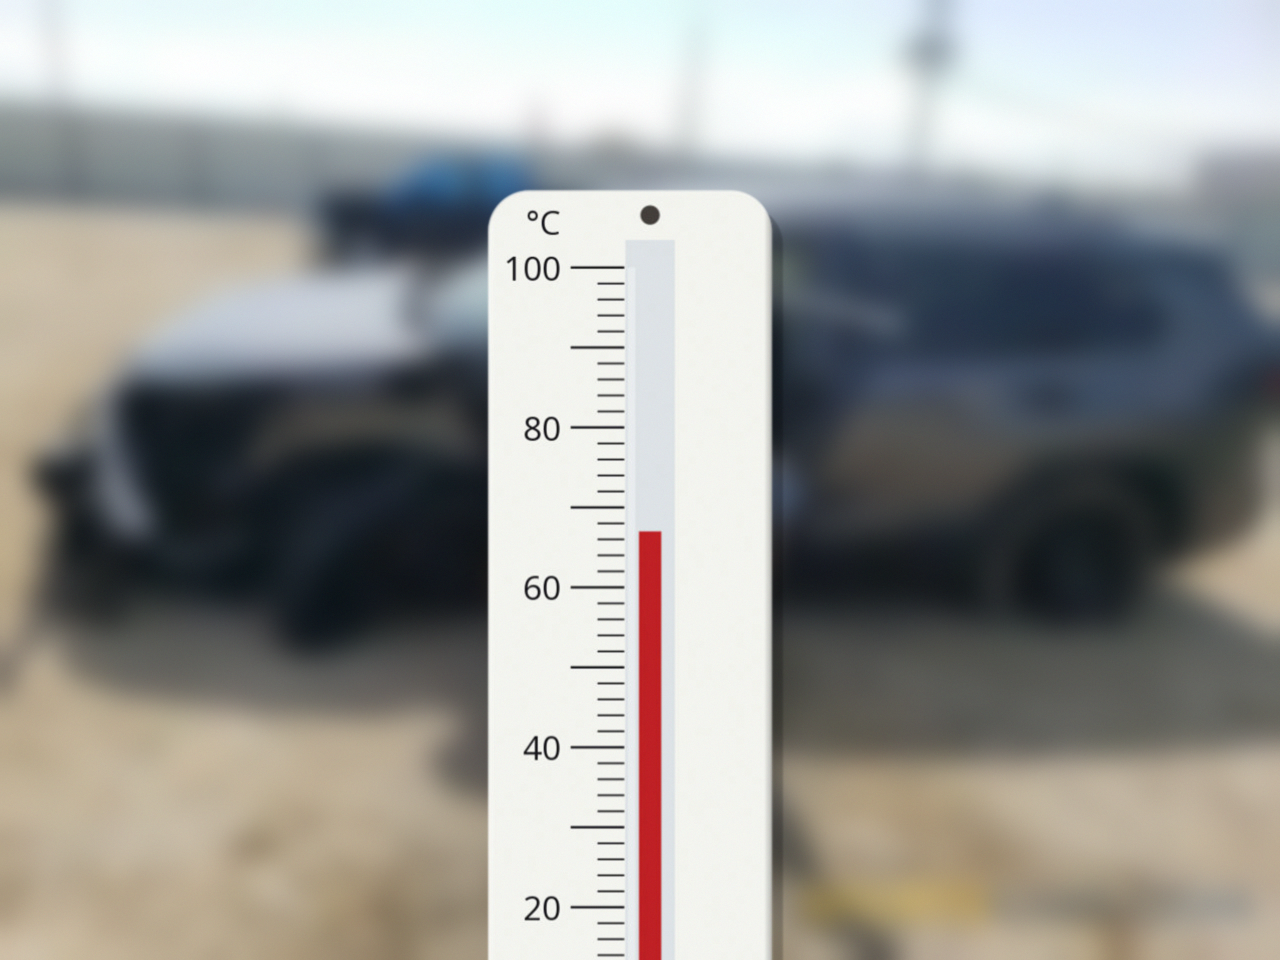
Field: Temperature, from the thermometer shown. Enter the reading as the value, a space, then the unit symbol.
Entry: 67 °C
